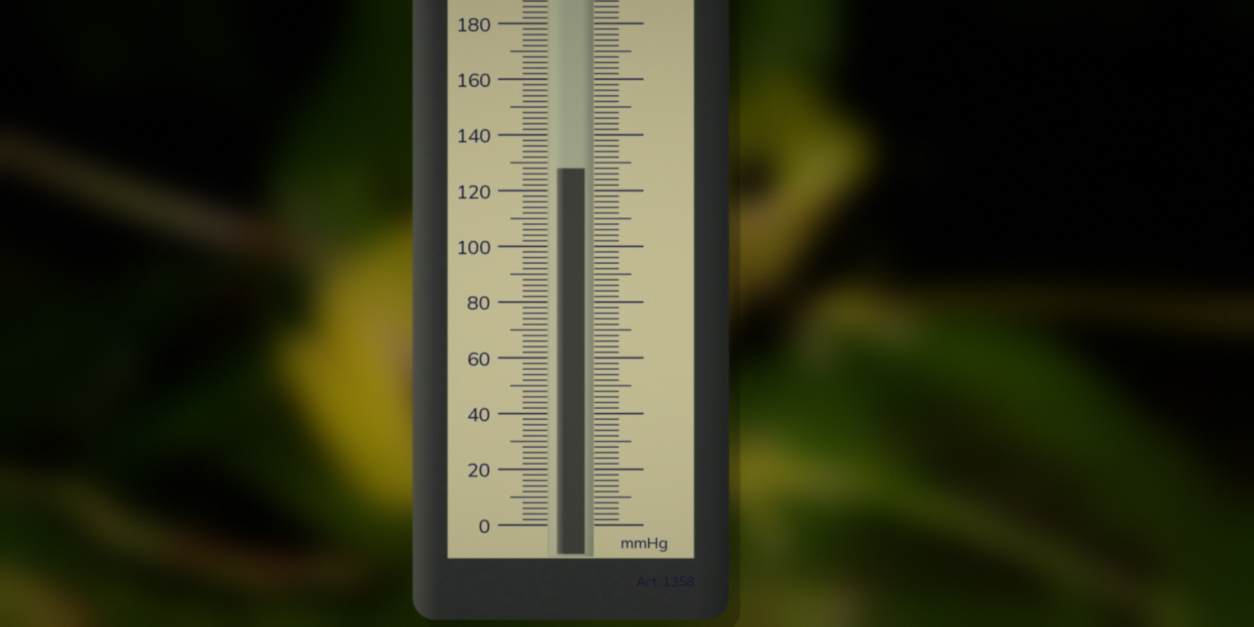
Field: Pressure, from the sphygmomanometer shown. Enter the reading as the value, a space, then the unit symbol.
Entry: 128 mmHg
